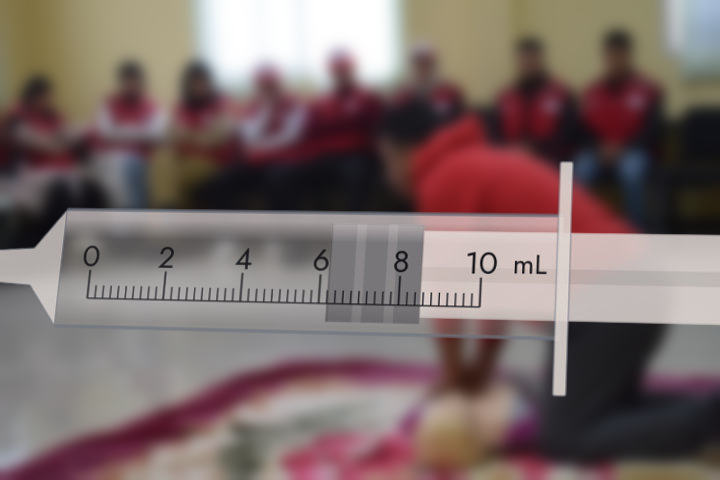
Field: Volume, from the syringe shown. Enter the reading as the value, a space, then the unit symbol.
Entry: 6.2 mL
